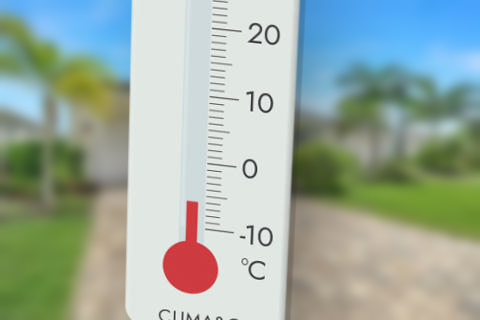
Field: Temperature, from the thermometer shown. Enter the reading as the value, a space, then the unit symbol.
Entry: -6 °C
